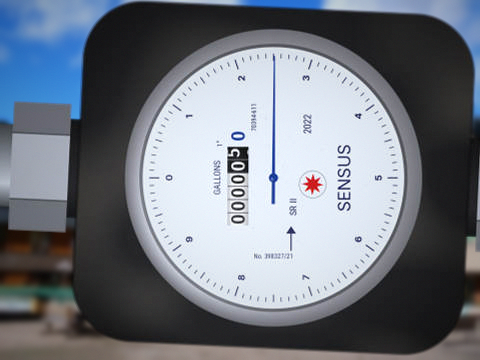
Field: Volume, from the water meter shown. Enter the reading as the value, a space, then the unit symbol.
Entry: 52.5 gal
